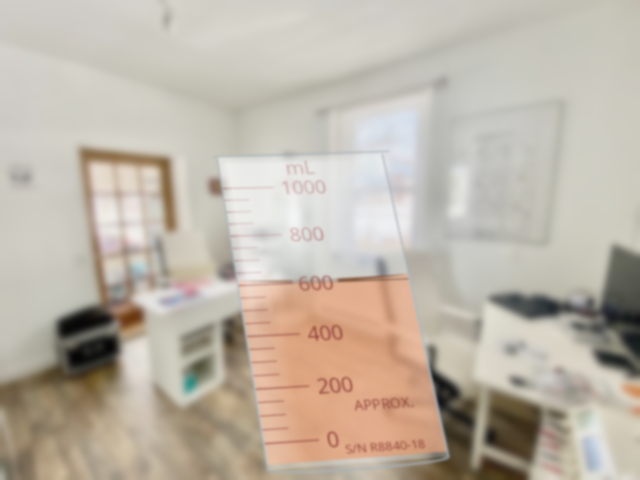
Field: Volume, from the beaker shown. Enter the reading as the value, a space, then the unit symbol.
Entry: 600 mL
